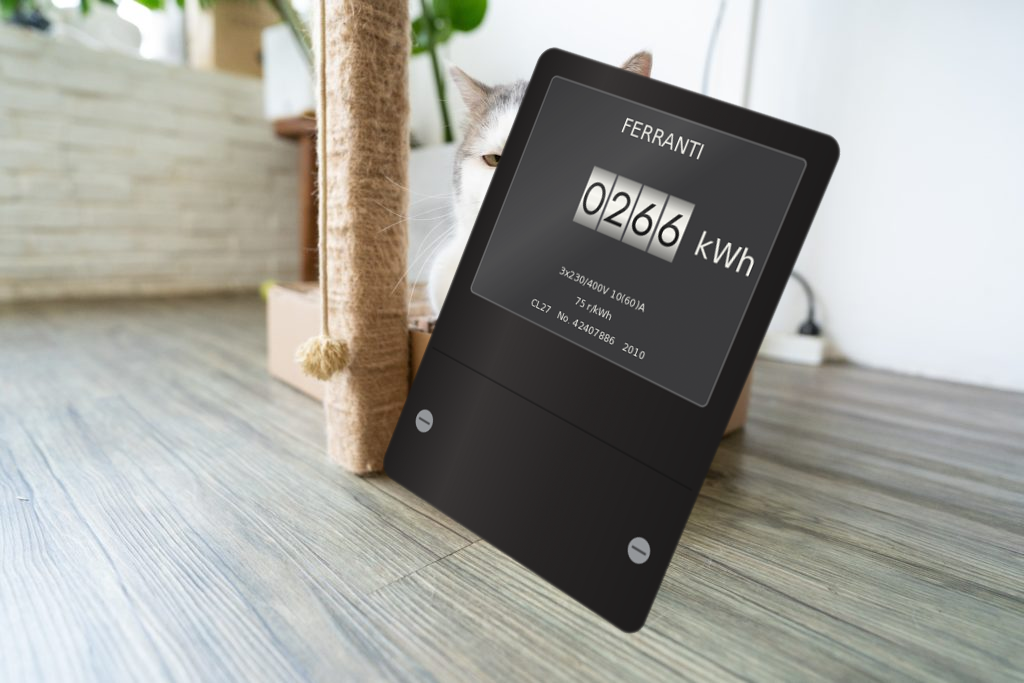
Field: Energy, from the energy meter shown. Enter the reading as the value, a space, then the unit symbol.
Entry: 266 kWh
